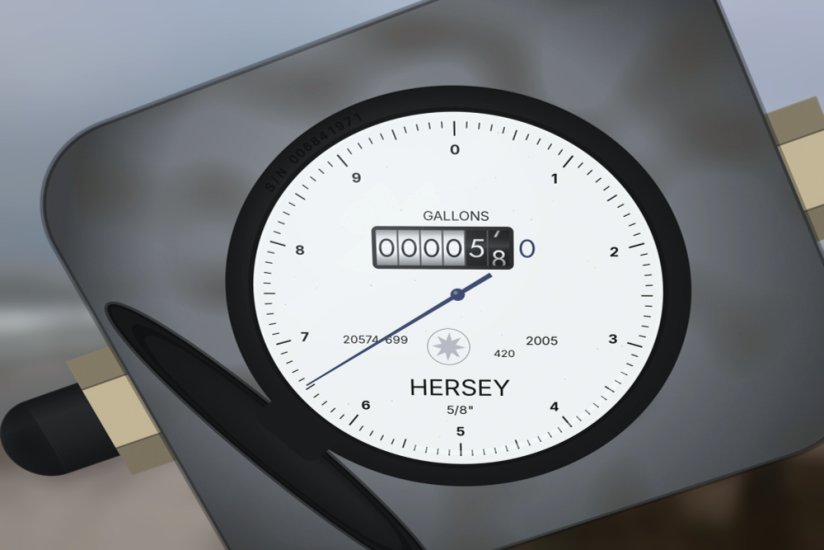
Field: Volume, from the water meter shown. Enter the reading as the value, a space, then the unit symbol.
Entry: 576.5 gal
